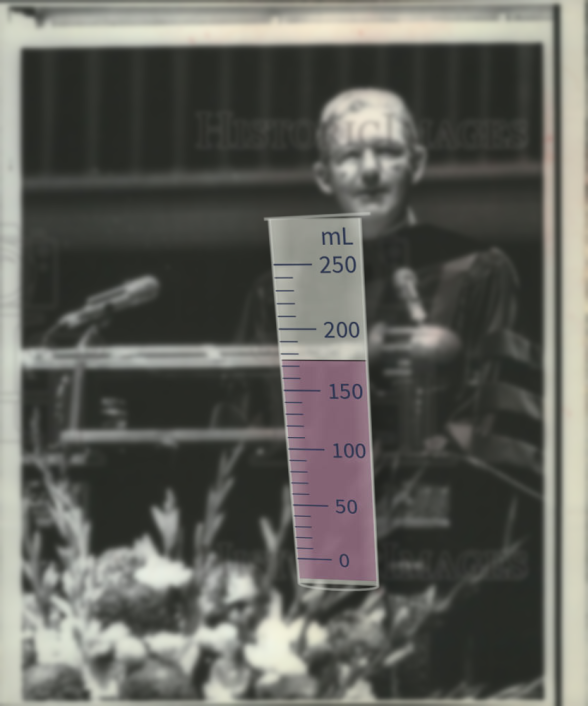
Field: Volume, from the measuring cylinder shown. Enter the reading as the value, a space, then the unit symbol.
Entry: 175 mL
